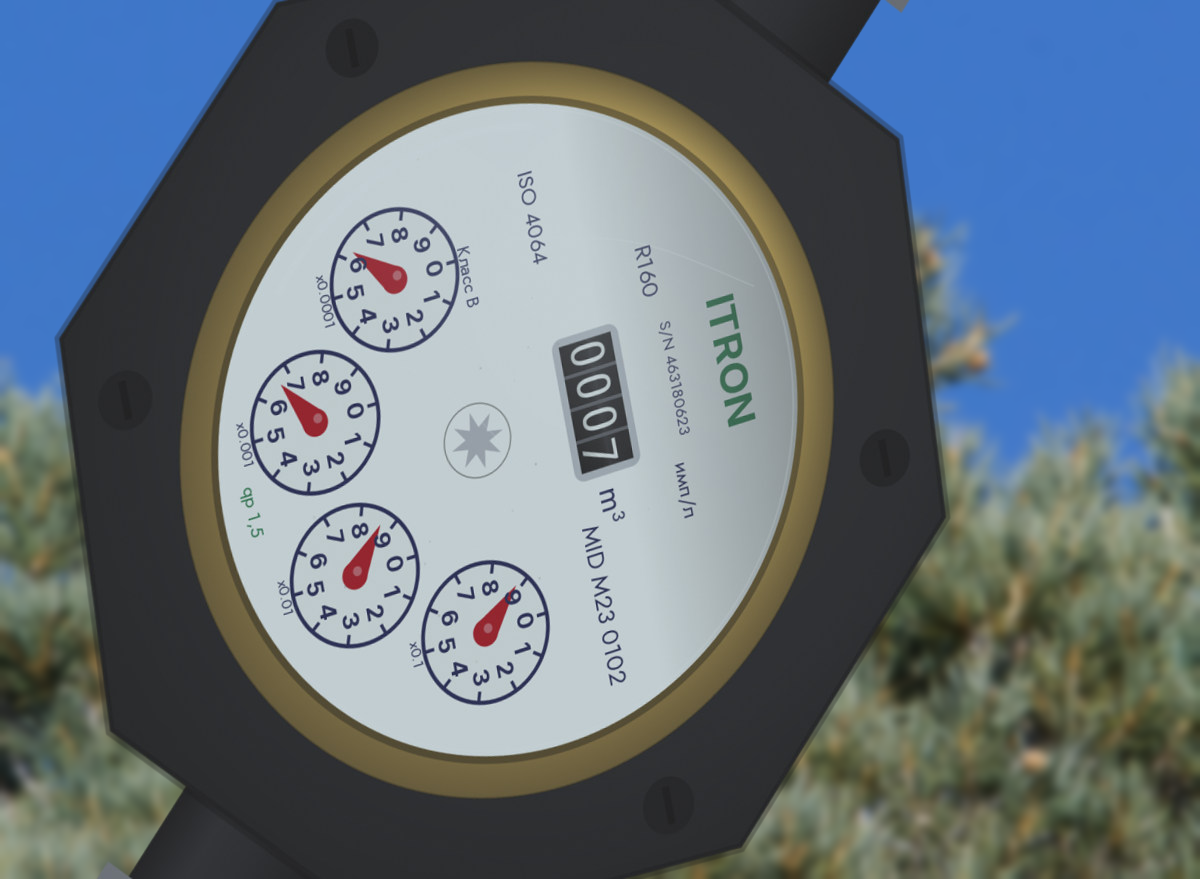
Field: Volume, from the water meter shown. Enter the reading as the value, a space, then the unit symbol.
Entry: 6.8866 m³
